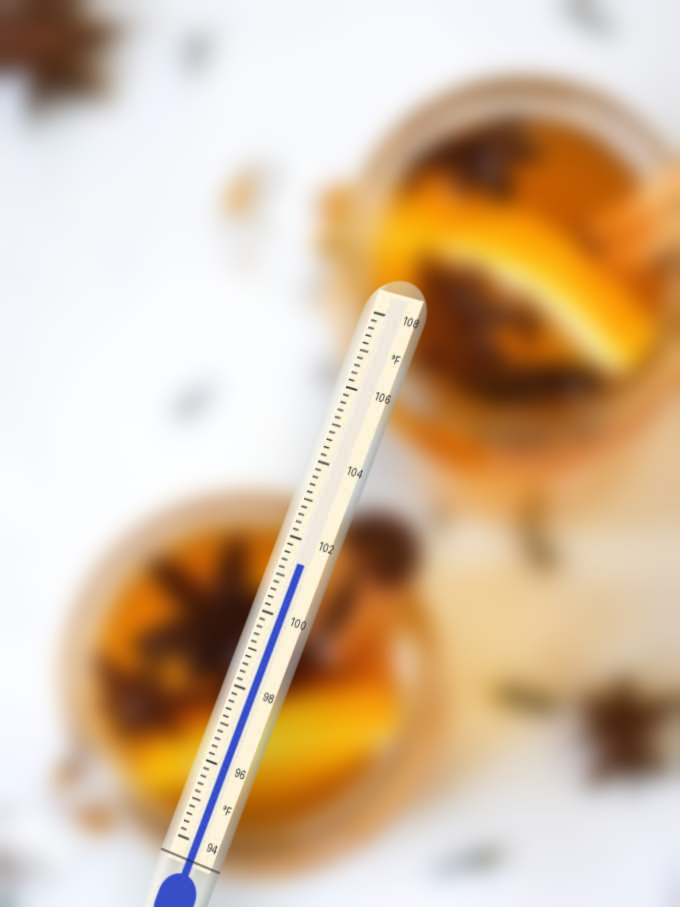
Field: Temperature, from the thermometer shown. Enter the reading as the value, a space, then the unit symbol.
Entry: 101.4 °F
